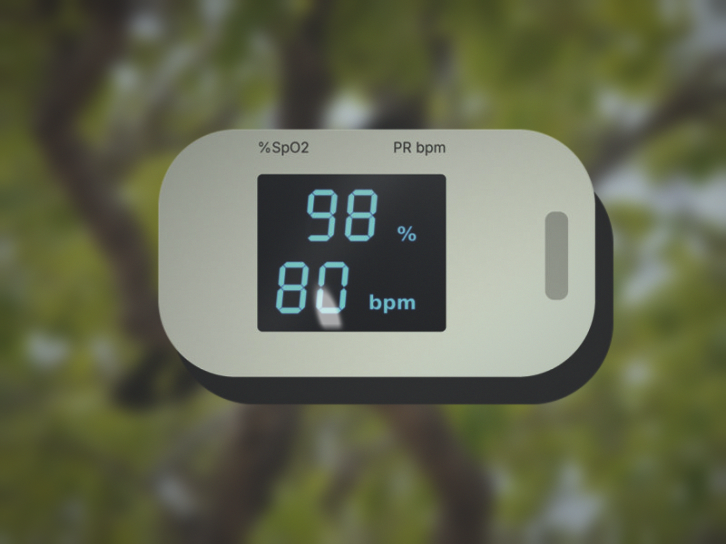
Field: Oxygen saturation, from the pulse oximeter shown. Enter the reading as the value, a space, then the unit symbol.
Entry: 98 %
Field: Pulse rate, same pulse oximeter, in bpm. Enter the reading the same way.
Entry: 80 bpm
